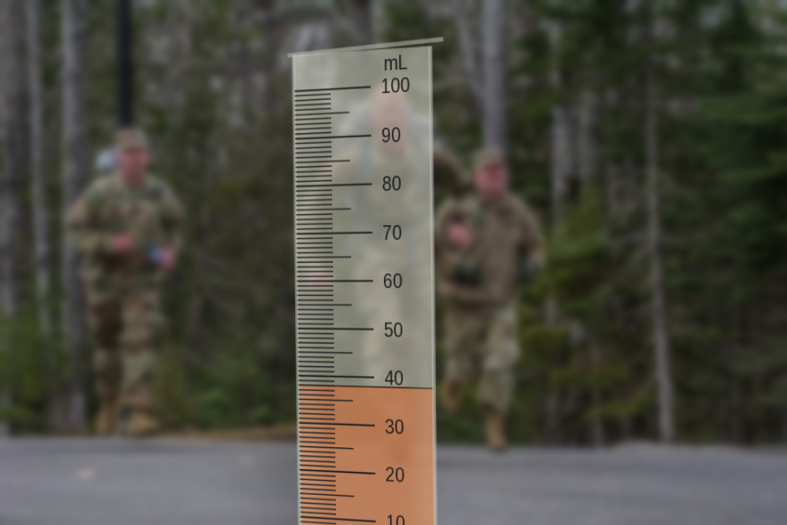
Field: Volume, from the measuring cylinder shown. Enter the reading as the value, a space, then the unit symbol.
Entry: 38 mL
